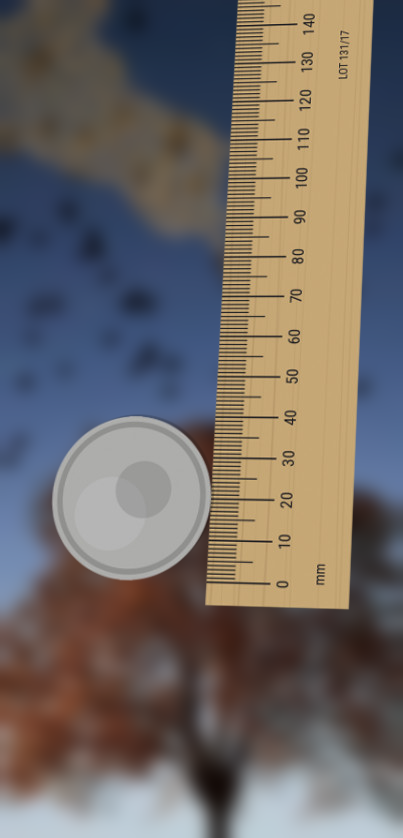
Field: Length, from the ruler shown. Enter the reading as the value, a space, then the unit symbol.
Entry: 40 mm
